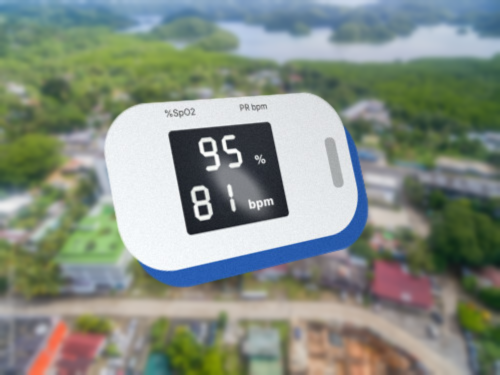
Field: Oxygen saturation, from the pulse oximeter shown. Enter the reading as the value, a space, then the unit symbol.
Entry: 95 %
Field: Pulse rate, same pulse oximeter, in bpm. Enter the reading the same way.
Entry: 81 bpm
